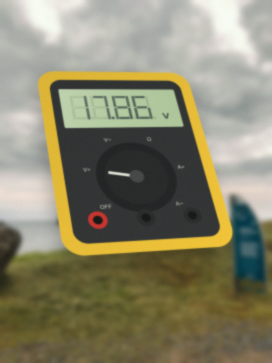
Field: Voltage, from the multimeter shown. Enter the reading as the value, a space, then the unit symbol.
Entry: 17.86 V
